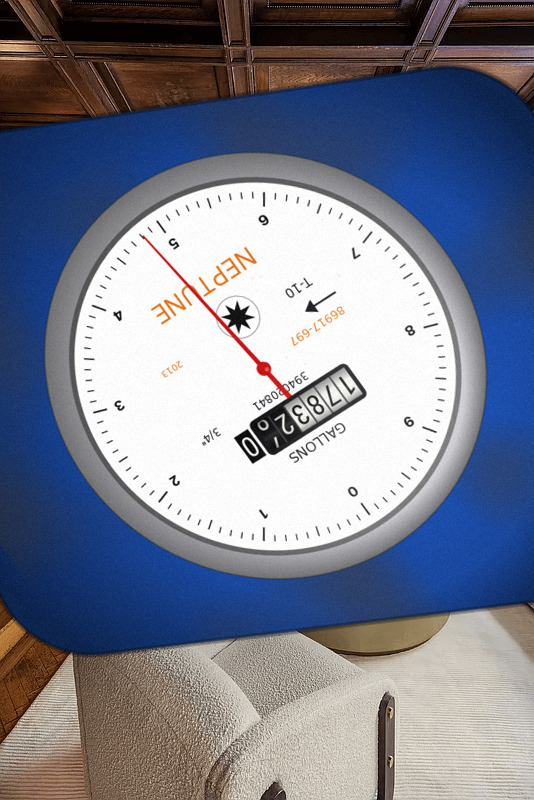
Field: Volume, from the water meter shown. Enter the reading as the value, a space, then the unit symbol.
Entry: 1783274.8 gal
